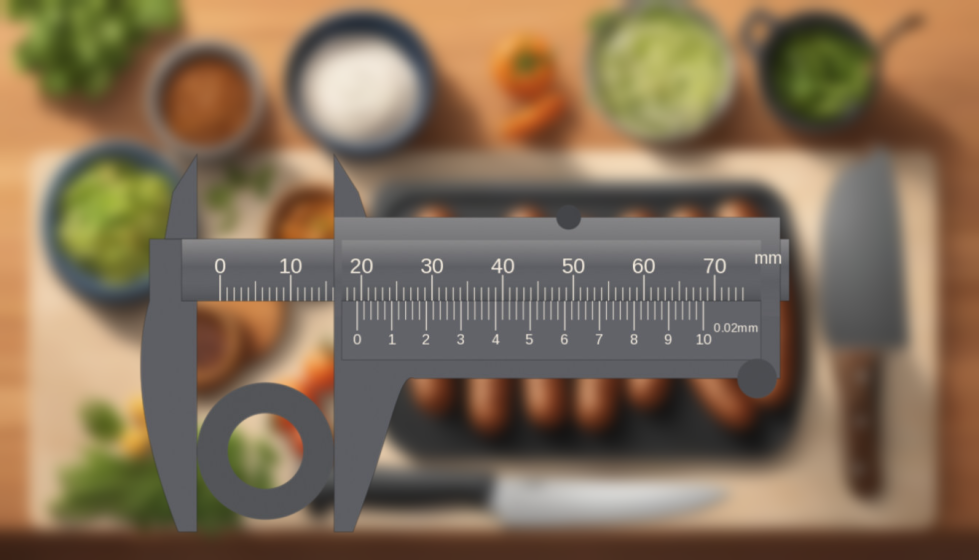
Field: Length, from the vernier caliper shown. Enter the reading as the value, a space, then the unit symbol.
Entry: 19.4 mm
